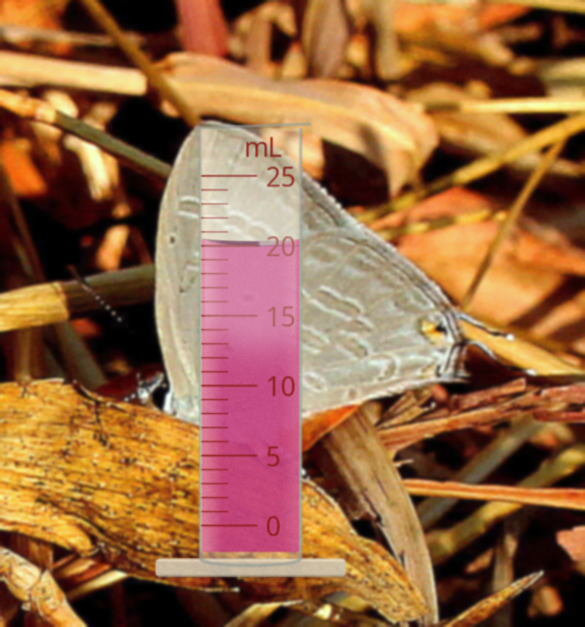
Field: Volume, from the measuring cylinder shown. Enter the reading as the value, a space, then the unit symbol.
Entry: 20 mL
